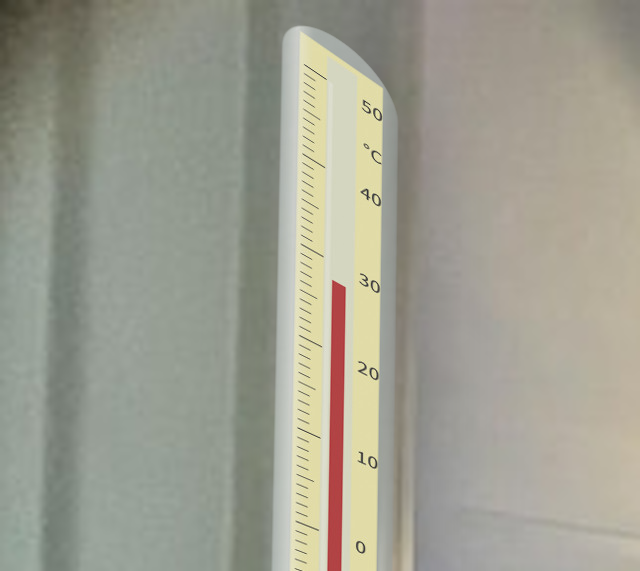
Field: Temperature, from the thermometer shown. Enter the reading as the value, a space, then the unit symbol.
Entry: 28 °C
